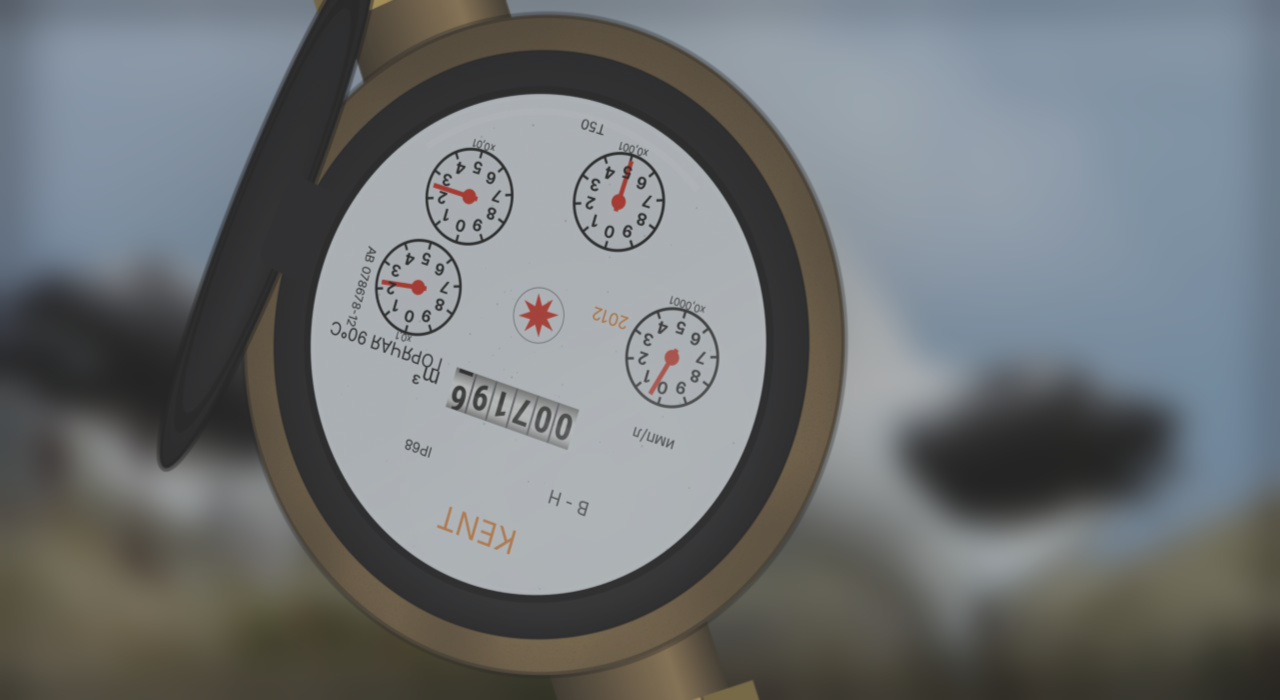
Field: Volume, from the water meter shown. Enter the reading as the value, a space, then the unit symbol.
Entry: 7196.2250 m³
